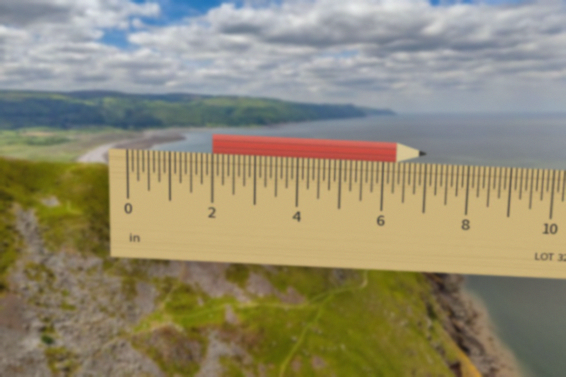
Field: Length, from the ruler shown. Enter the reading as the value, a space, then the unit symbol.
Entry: 5 in
